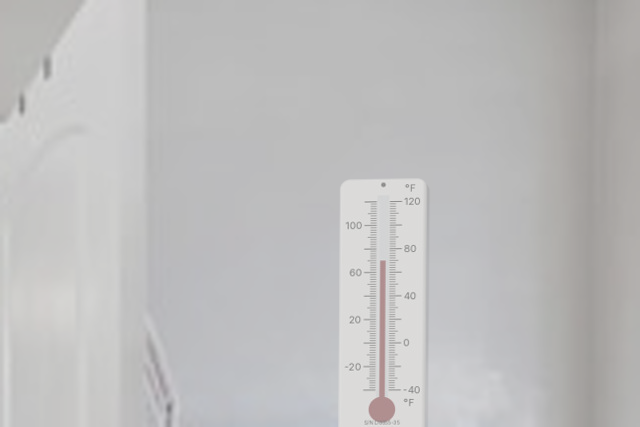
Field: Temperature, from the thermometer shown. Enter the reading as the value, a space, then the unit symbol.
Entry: 70 °F
